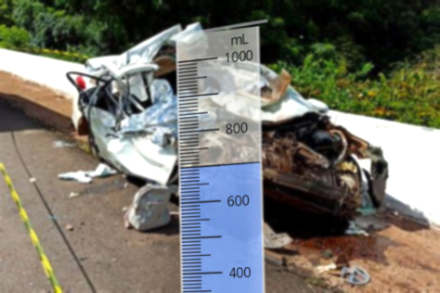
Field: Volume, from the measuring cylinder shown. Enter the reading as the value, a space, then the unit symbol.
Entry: 700 mL
